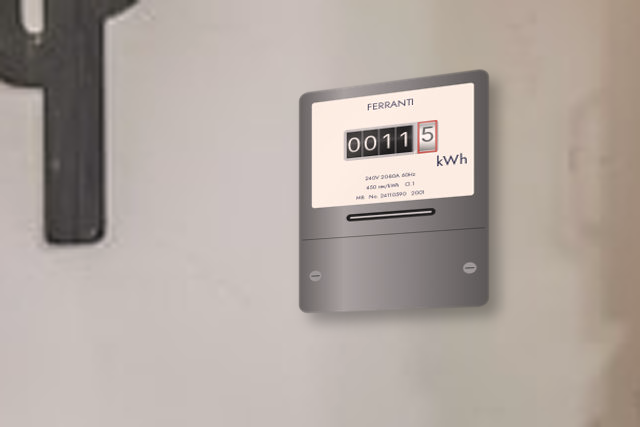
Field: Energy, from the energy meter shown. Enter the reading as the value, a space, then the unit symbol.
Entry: 11.5 kWh
